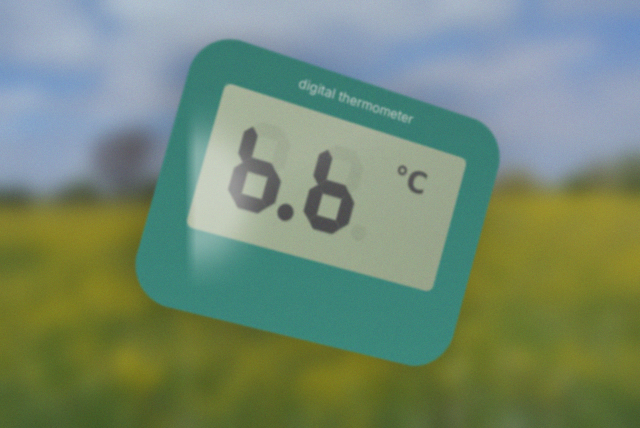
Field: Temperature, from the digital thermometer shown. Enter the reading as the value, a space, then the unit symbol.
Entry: 6.6 °C
